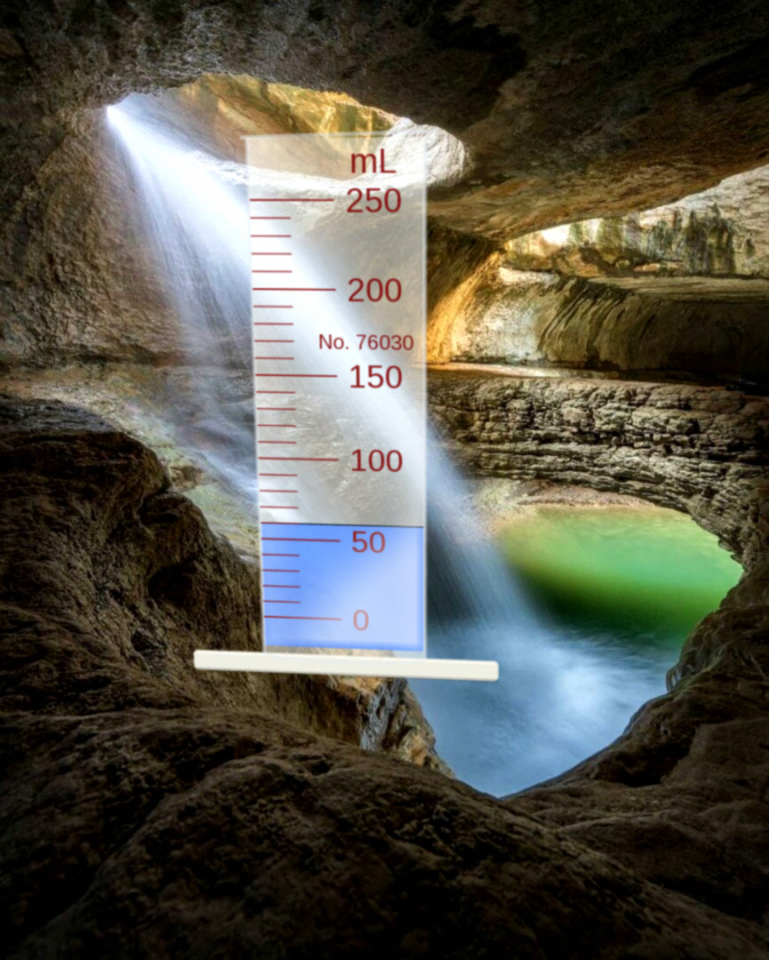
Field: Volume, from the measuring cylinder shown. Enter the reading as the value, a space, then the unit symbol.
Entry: 60 mL
